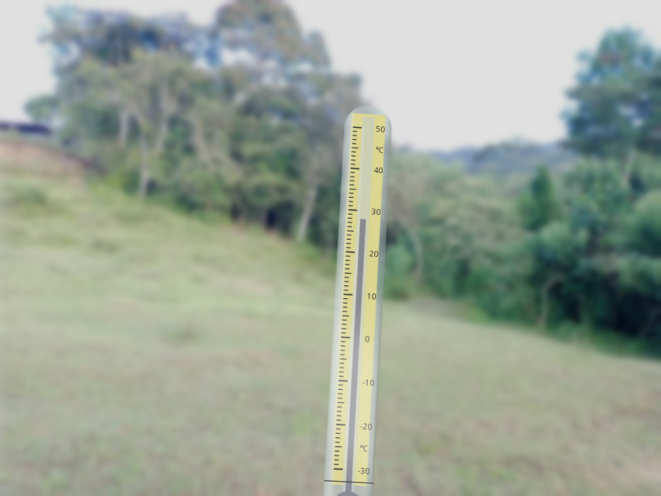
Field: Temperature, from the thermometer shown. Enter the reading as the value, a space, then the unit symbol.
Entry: 28 °C
